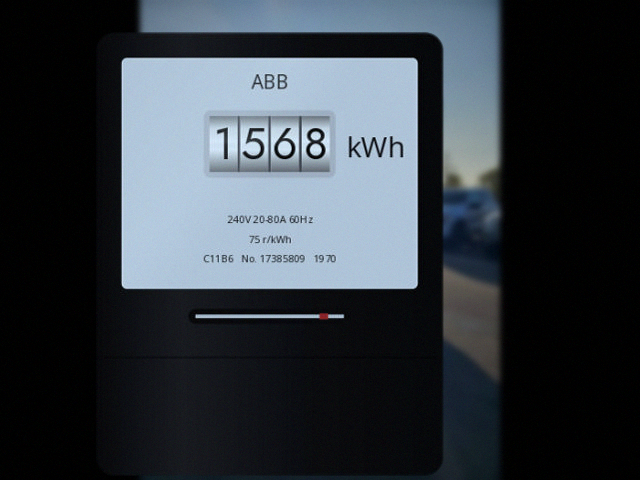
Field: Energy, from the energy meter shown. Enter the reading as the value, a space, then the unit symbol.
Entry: 1568 kWh
